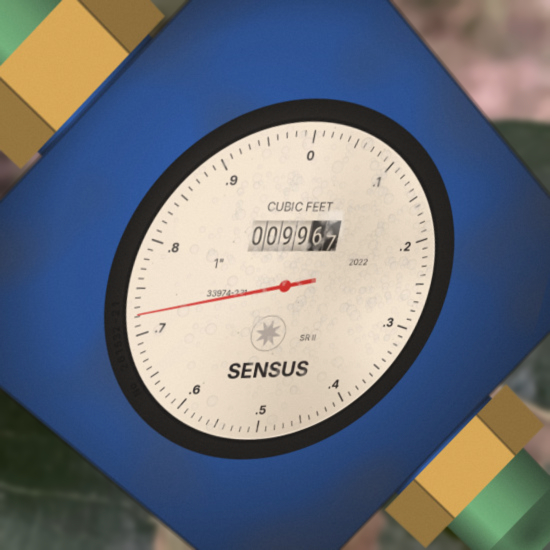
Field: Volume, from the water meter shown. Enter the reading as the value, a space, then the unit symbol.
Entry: 9966.72 ft³
